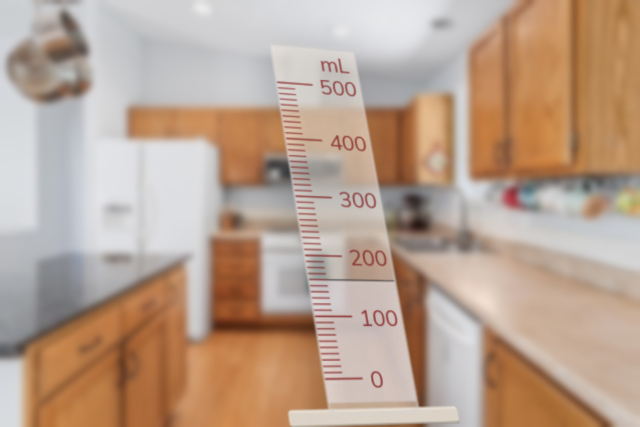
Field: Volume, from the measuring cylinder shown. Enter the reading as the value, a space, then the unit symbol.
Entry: 160 mL
